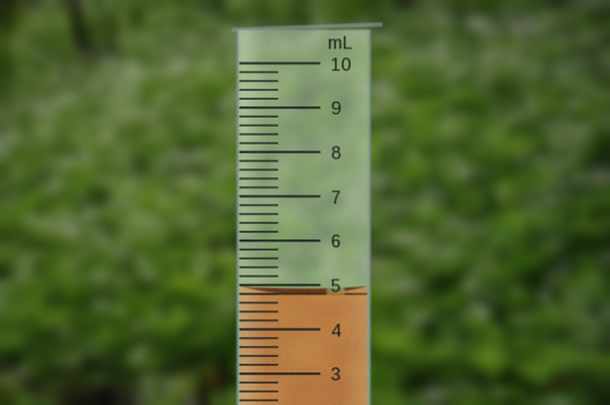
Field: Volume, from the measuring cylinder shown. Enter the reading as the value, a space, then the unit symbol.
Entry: 4.8 mL
